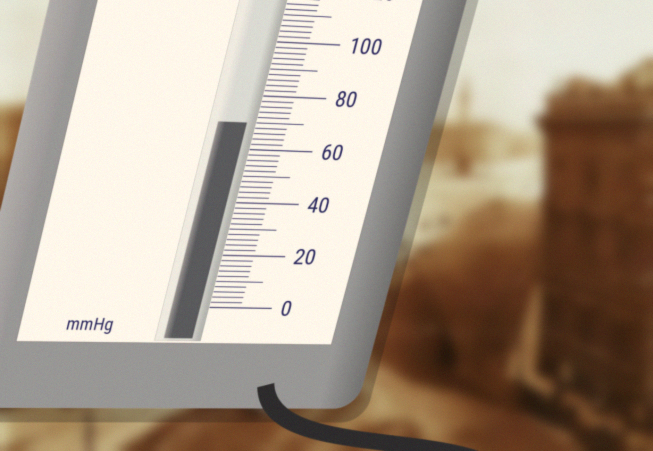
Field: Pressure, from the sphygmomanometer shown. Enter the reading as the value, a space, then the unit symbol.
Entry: 70 mmHg
